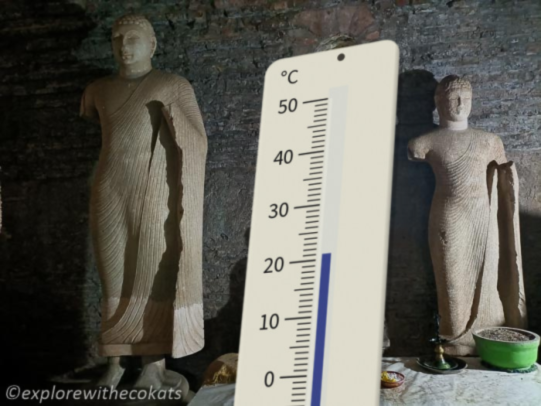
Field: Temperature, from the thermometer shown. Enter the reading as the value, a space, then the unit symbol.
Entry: 21 °C
